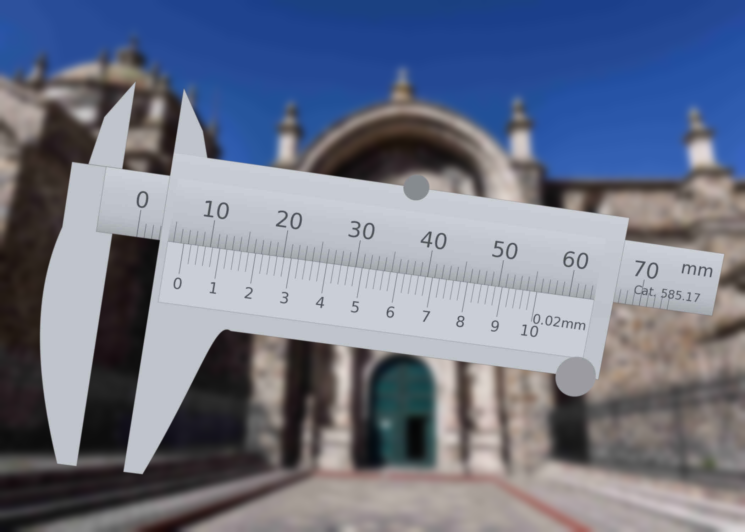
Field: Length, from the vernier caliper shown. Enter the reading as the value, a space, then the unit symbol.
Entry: 6.4 mm
